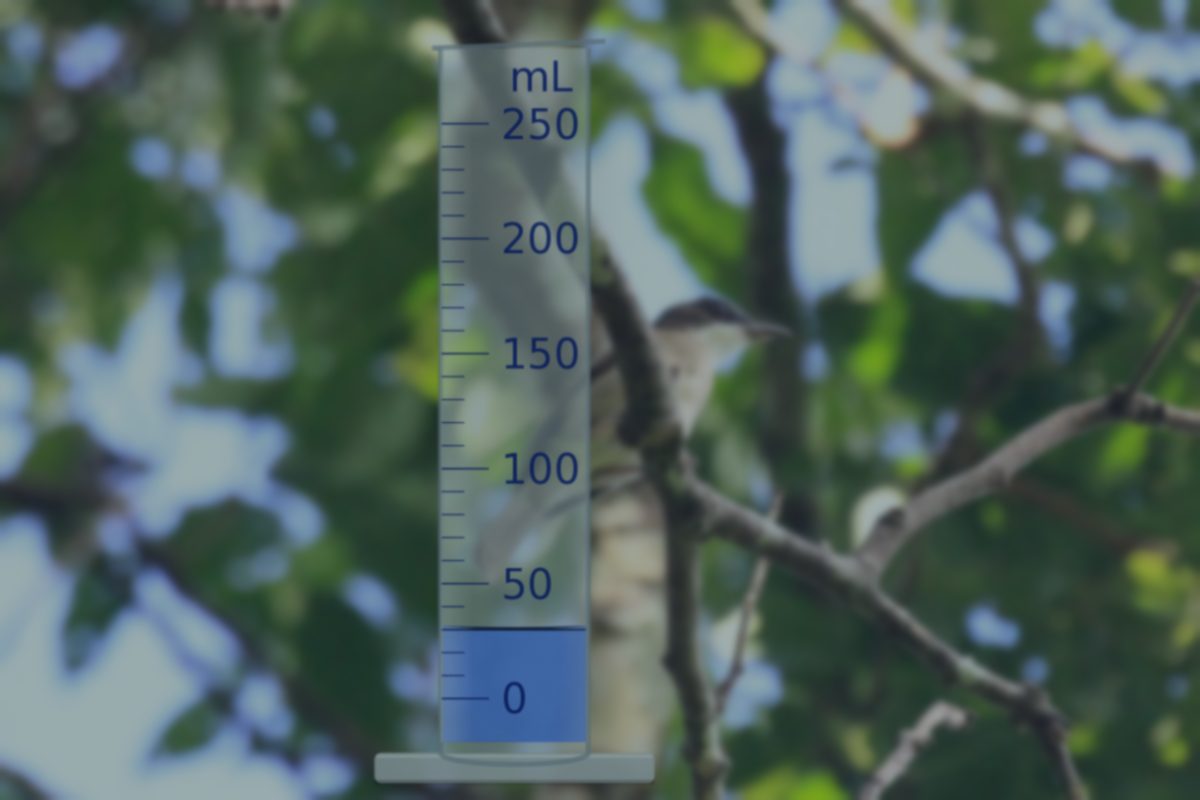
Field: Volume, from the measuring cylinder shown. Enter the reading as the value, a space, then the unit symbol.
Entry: 30 mL
